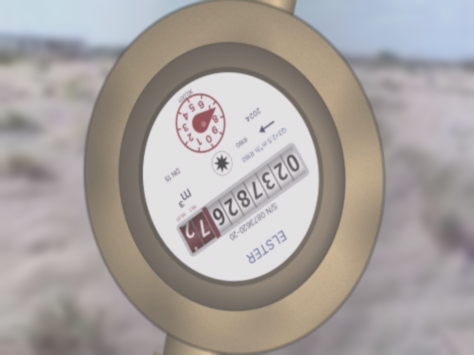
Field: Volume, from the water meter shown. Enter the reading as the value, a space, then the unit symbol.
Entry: 237826.717 m³
